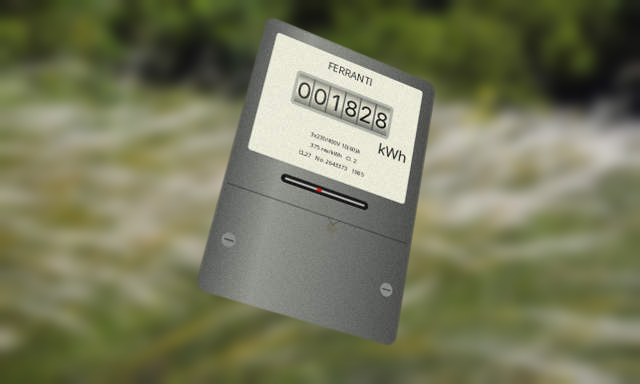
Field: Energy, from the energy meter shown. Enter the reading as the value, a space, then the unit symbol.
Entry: 1828 kWh
